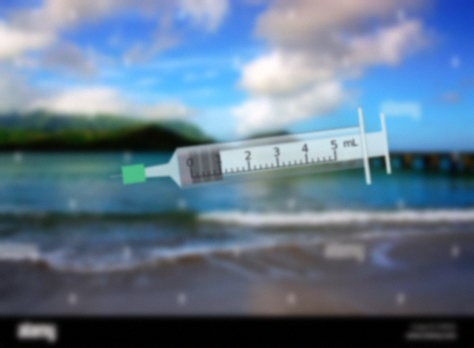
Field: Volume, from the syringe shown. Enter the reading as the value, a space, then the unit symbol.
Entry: 0 mL
